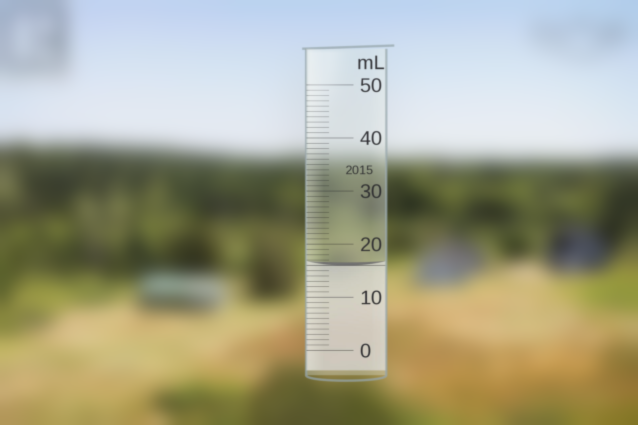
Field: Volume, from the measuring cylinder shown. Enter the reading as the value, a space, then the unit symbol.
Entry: 16 mL
